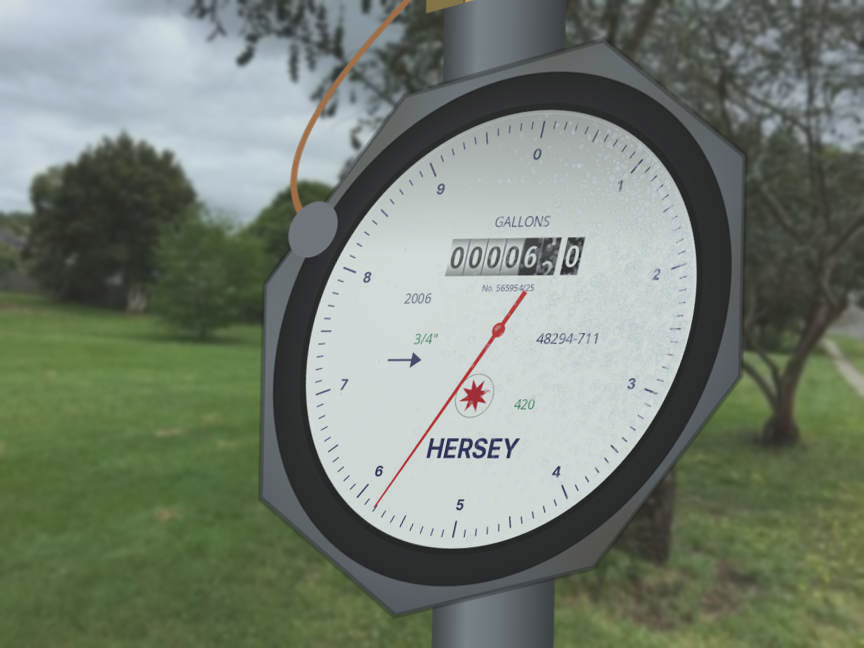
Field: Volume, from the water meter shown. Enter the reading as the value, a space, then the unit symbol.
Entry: 615.8 gal
